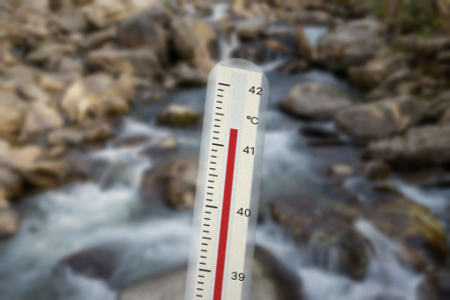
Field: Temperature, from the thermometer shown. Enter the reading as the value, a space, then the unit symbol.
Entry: 41.3 °C
